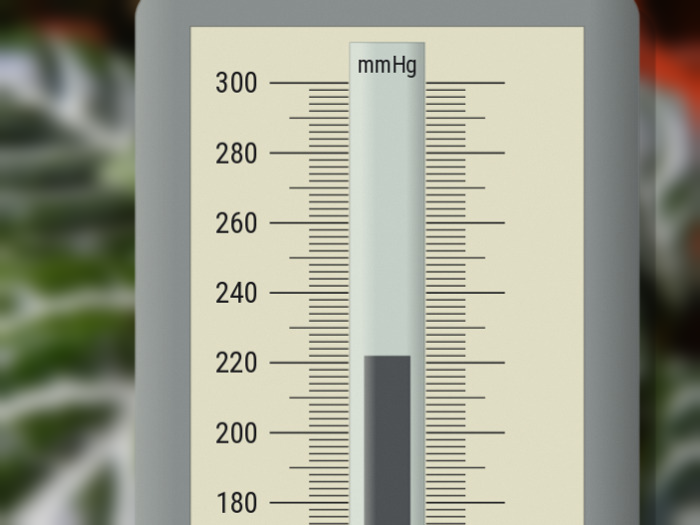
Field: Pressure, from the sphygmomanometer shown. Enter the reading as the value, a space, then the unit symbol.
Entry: 222 mmHg
